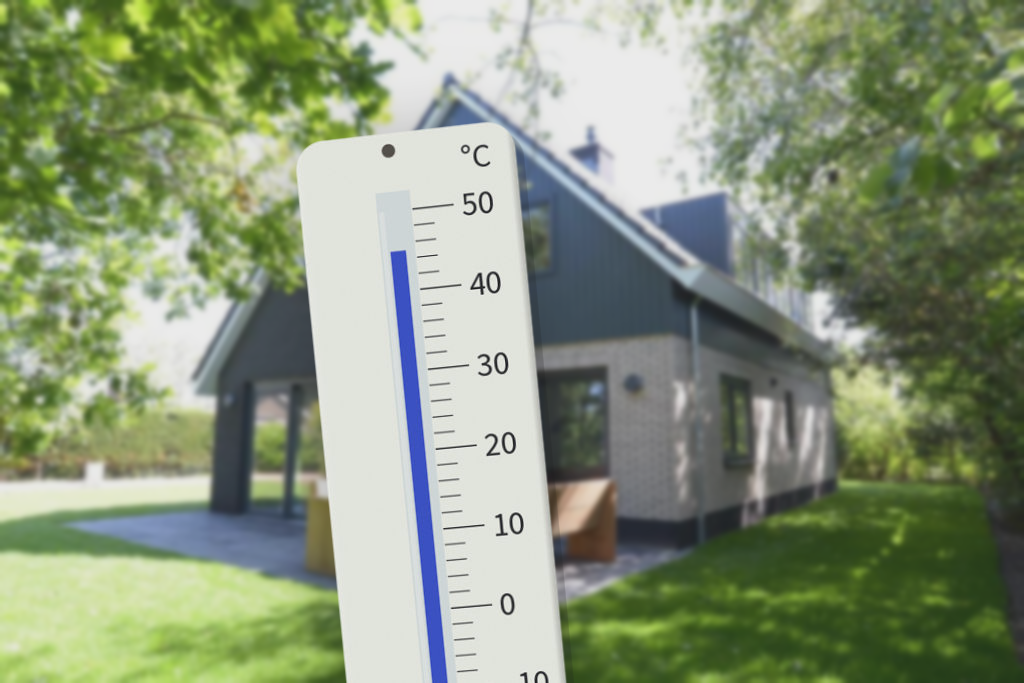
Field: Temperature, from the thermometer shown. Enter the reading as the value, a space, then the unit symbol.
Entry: 45 °C
